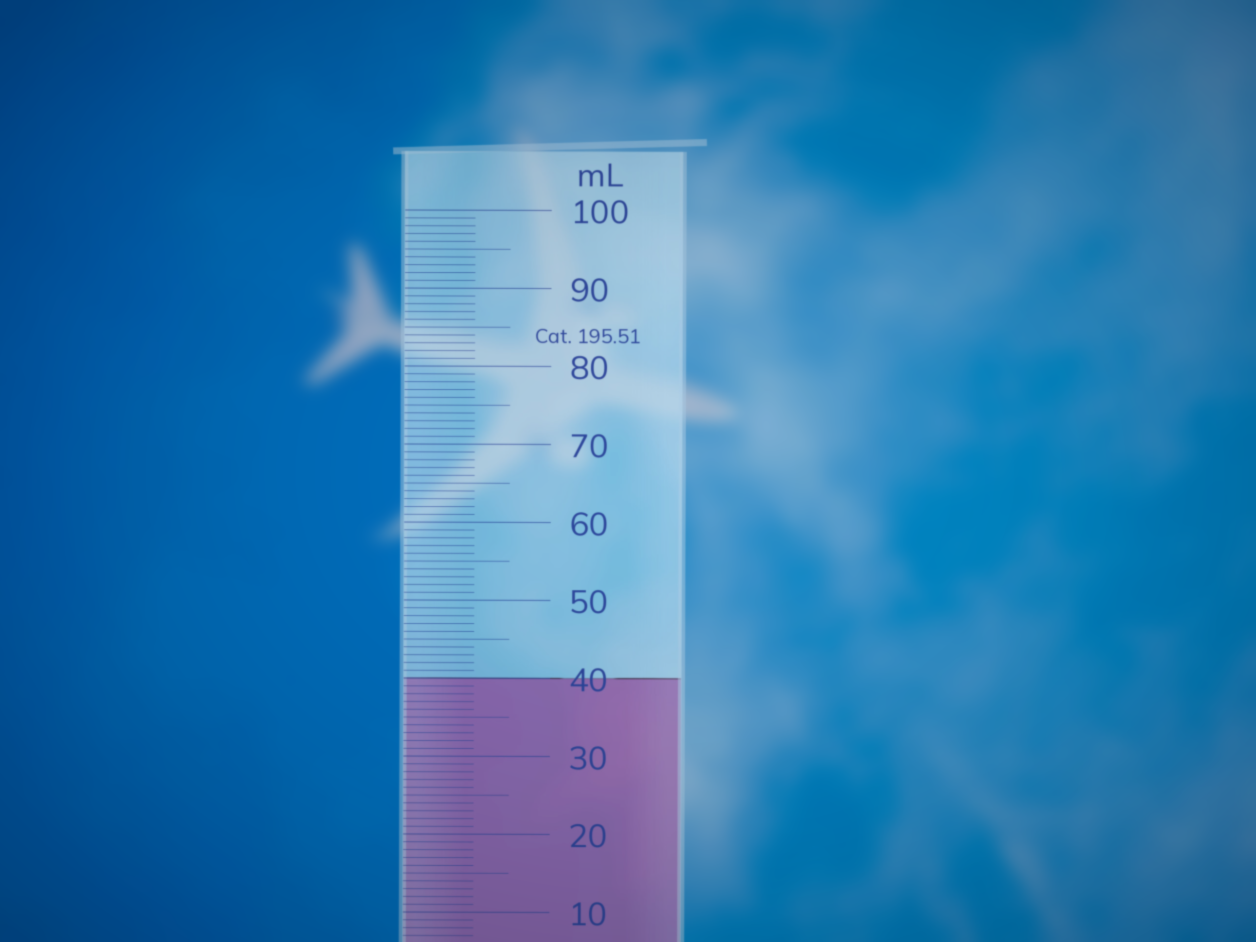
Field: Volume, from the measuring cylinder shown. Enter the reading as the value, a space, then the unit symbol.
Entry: 40 mL
